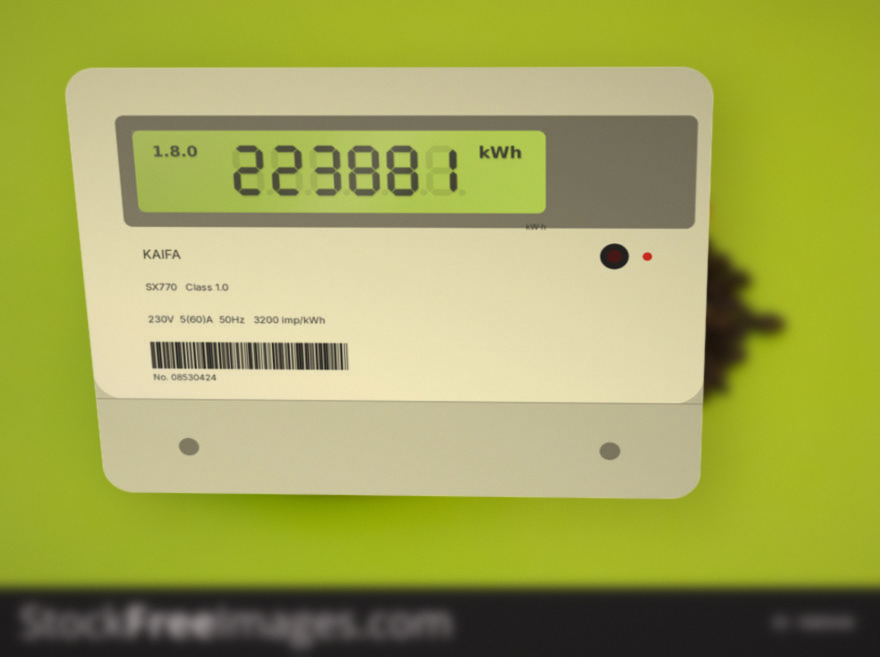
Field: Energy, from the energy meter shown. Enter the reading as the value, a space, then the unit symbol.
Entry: 223881 kWh
